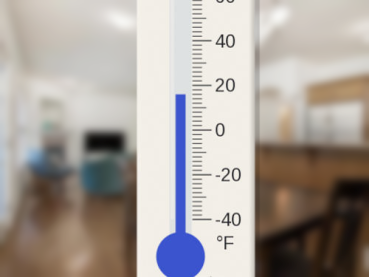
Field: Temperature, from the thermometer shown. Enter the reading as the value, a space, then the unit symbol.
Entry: 16 °F
